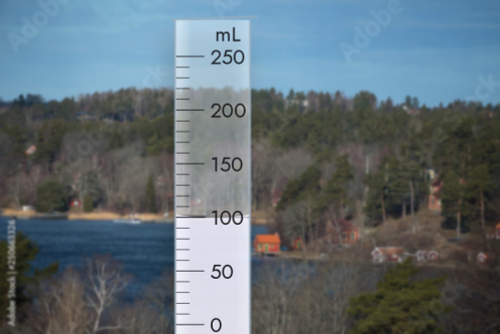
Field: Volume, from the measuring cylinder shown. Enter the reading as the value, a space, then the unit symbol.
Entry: 100 mL
